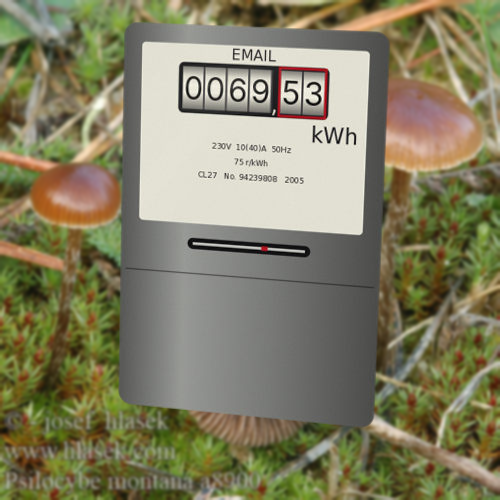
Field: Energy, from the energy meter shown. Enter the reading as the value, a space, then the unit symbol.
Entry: 69.53 kWh
